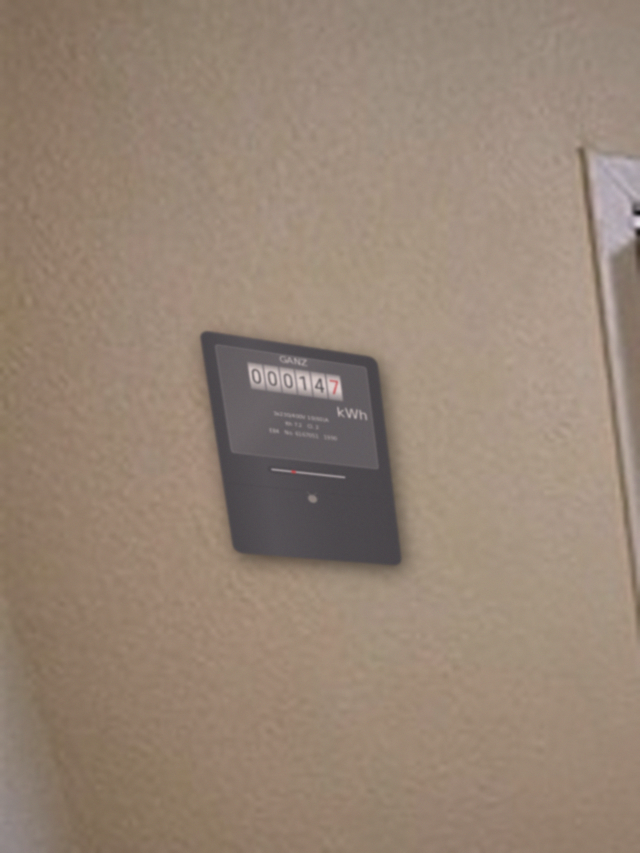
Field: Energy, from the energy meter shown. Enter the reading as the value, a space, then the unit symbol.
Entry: 14.7 kWh
